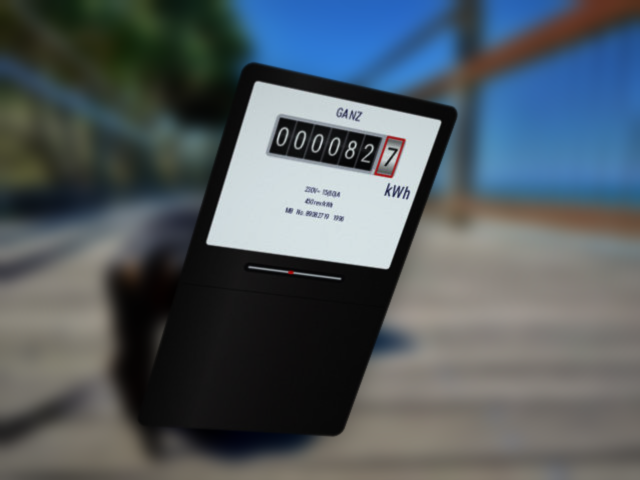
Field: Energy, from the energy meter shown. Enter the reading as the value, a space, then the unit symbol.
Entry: 82.7 kWh
